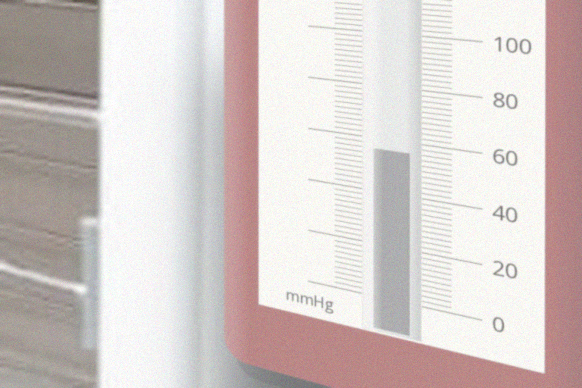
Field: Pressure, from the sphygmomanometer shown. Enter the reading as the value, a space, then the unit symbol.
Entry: 56 mmHg
